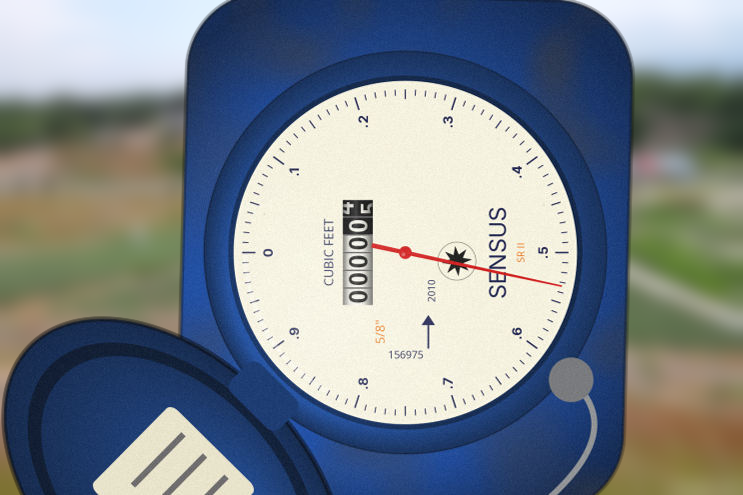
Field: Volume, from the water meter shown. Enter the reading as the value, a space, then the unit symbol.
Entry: 4.53 ft³
